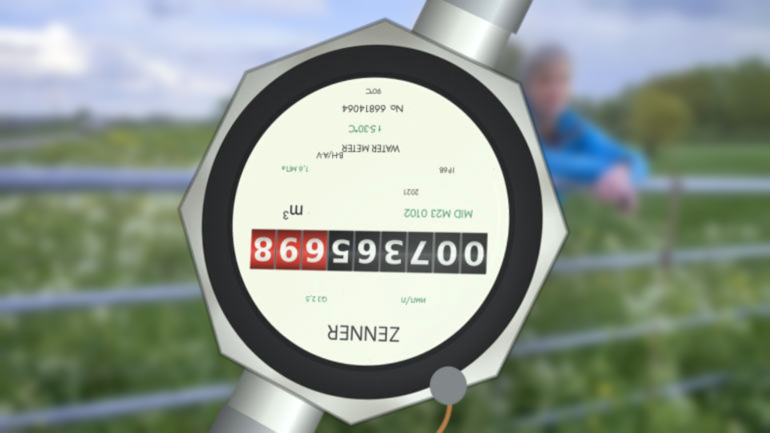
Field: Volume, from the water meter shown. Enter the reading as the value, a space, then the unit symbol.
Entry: 7365.698 m³
